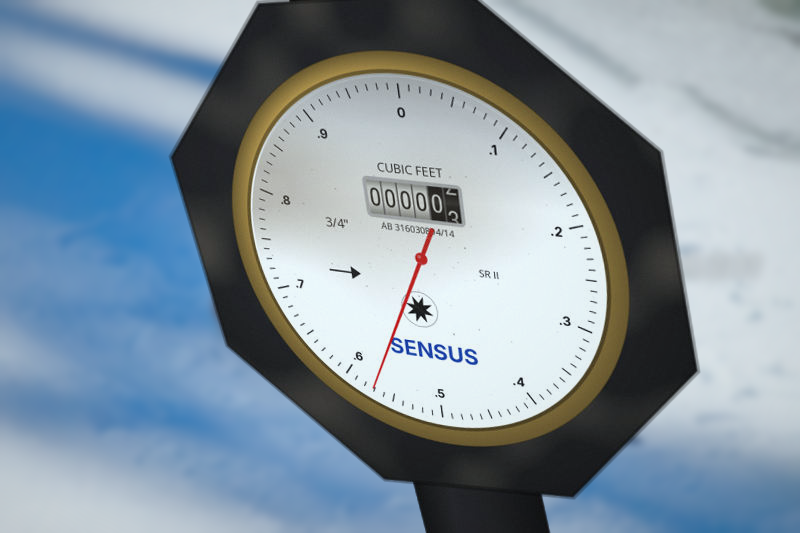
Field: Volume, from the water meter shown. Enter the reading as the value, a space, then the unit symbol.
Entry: 2.57 ft³
